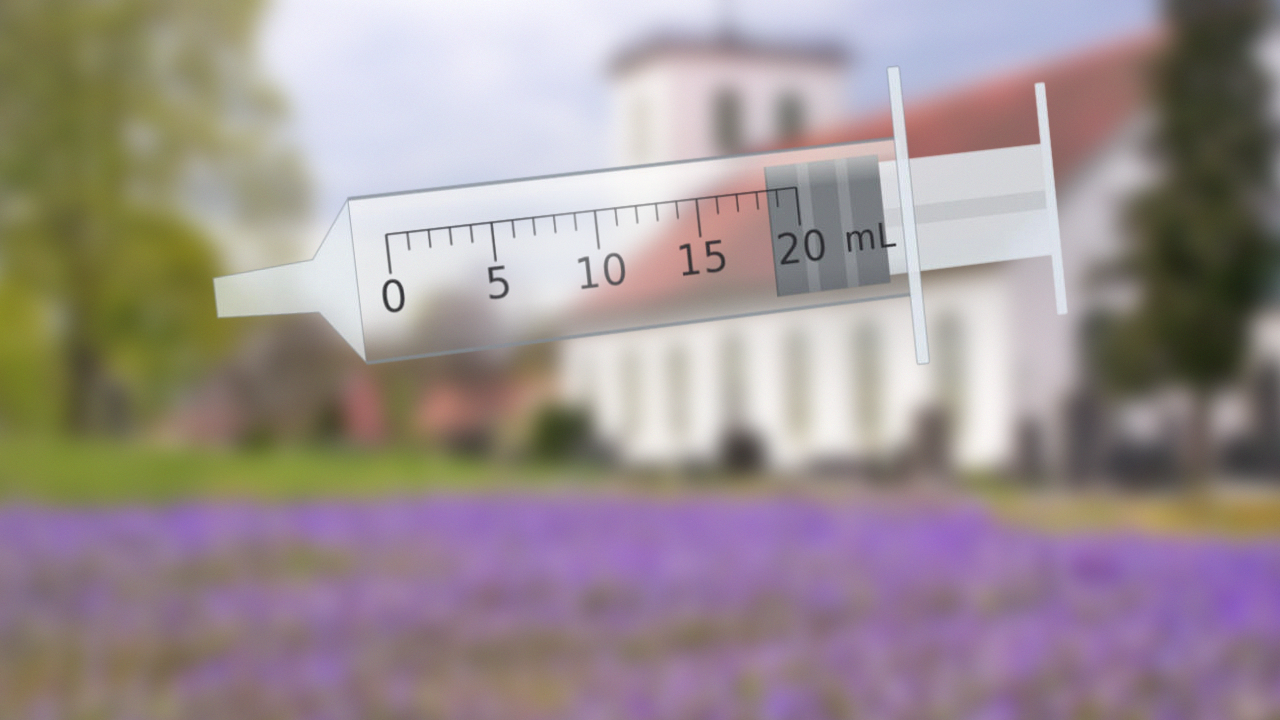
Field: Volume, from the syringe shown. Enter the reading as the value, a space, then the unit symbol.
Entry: 18.5 mL
